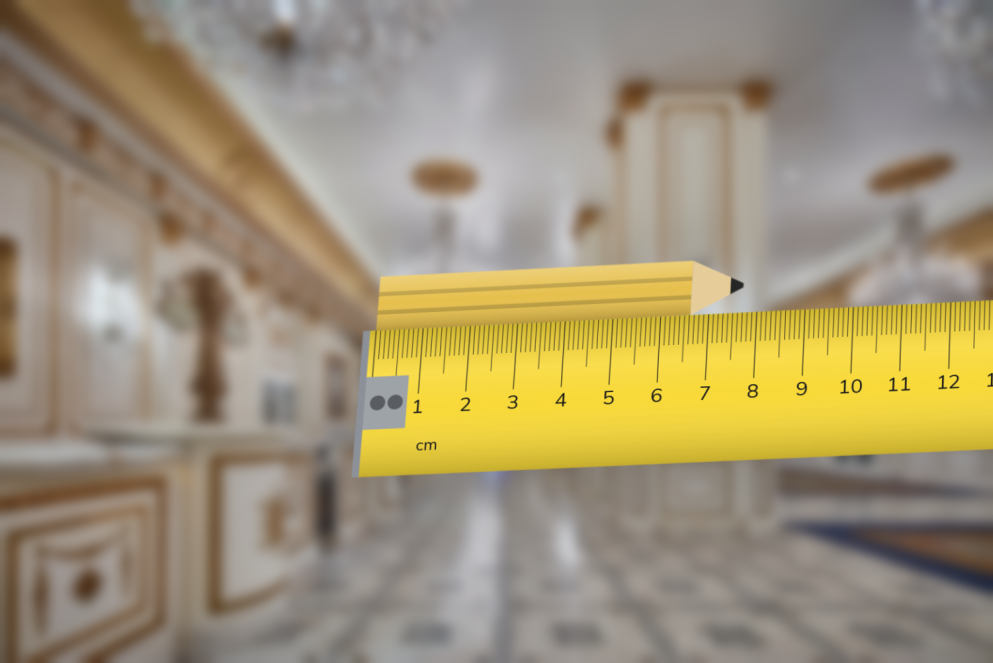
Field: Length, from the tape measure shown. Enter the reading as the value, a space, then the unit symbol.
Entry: 7.7 cm
